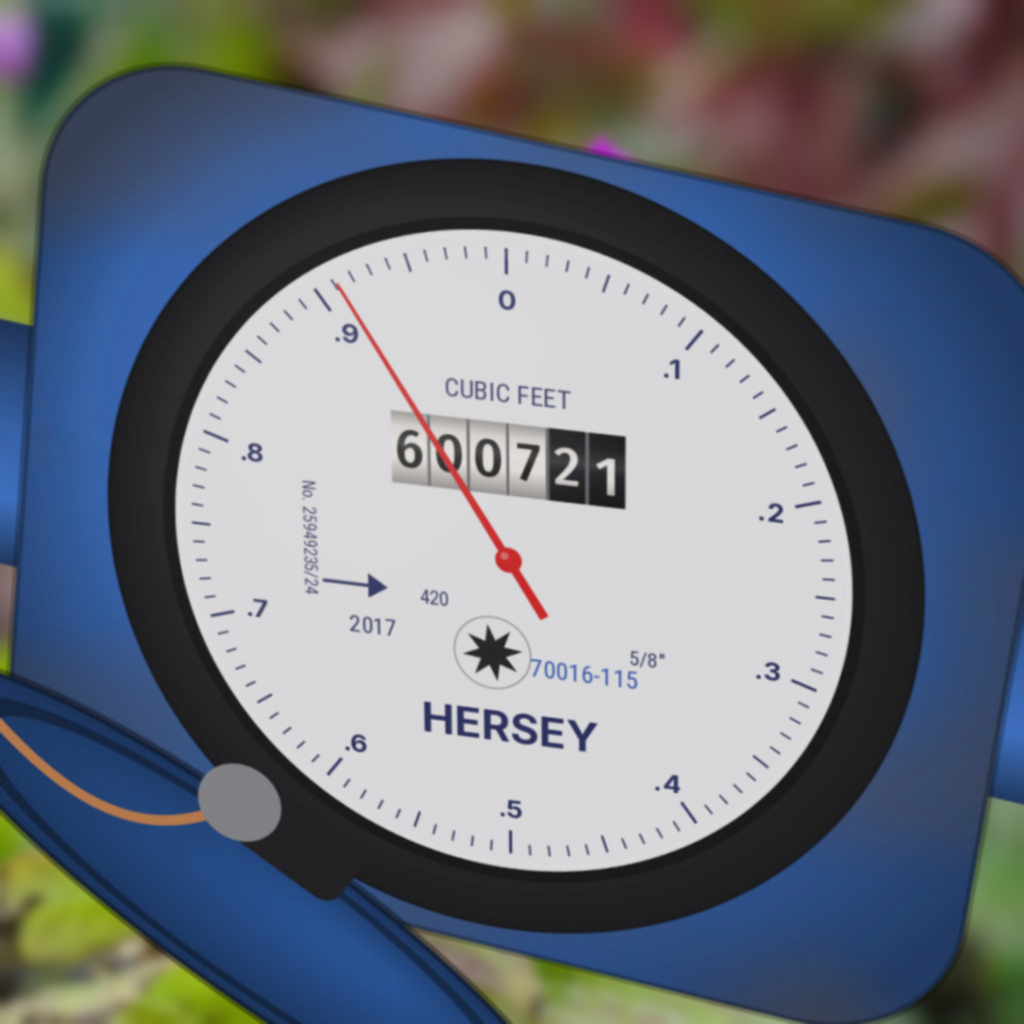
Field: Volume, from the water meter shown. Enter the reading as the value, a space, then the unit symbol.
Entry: 600720.91 ft³
